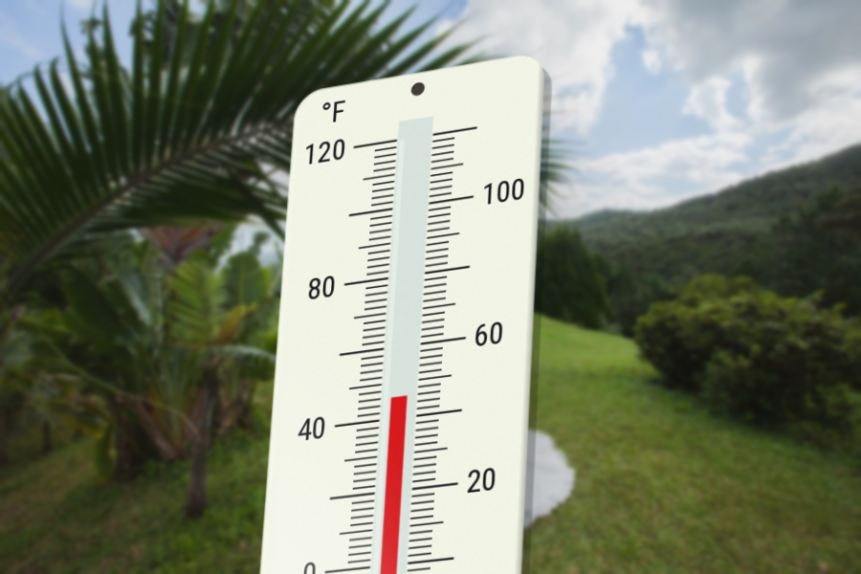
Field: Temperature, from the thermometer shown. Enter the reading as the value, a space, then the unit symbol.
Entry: 46 °F
